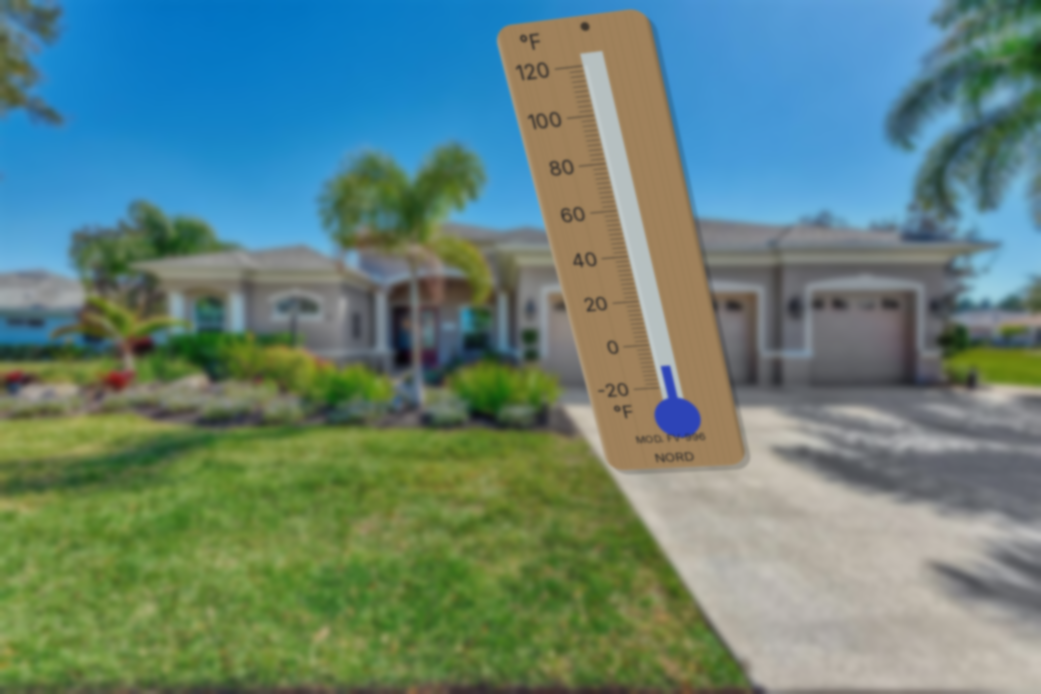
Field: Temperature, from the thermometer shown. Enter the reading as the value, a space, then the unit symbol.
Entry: -10 °F
